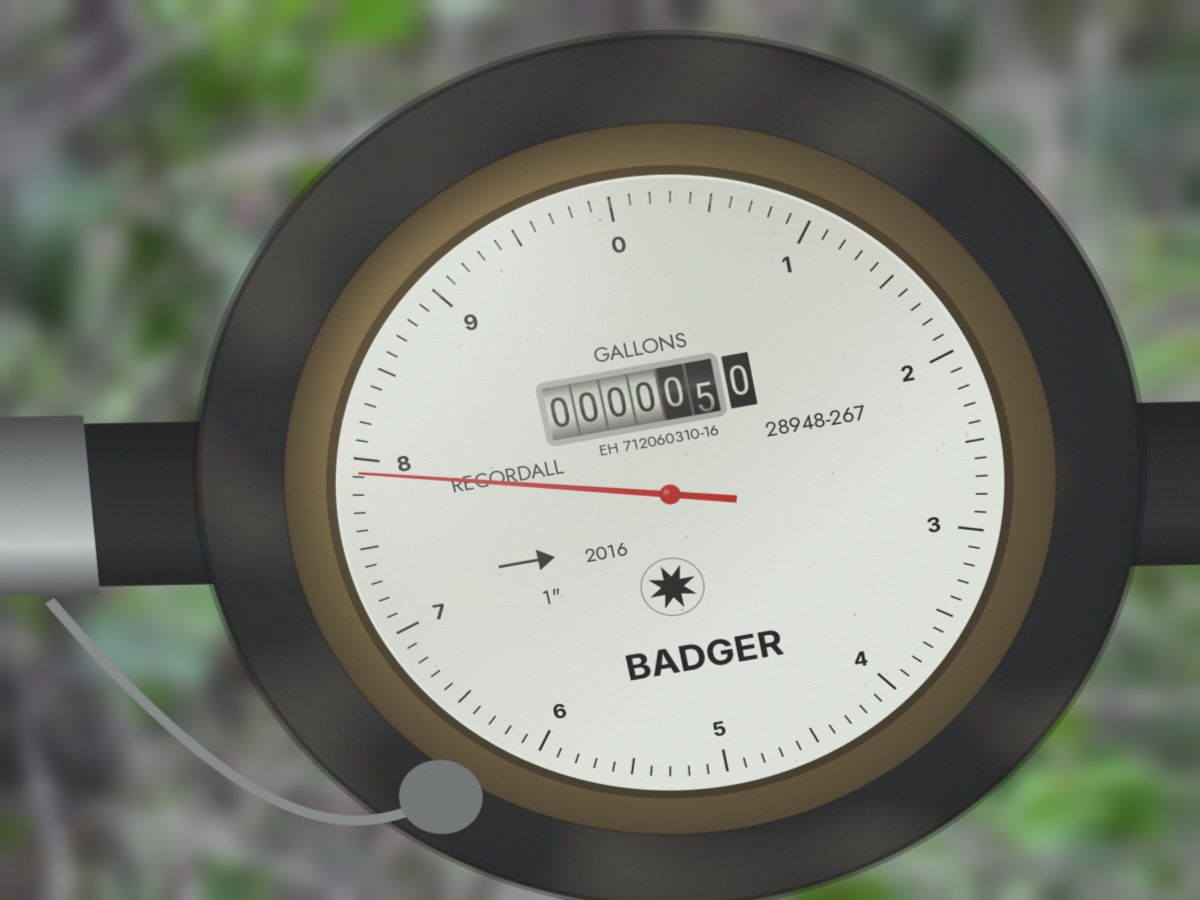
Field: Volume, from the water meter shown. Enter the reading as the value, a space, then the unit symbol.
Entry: 47.9 gal
